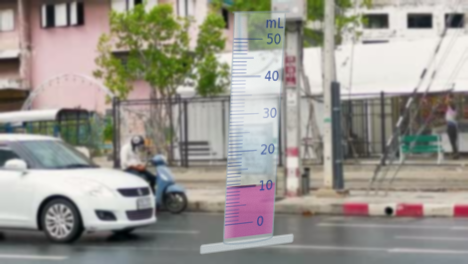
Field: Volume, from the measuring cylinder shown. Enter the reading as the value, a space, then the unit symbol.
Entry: 10 mL
